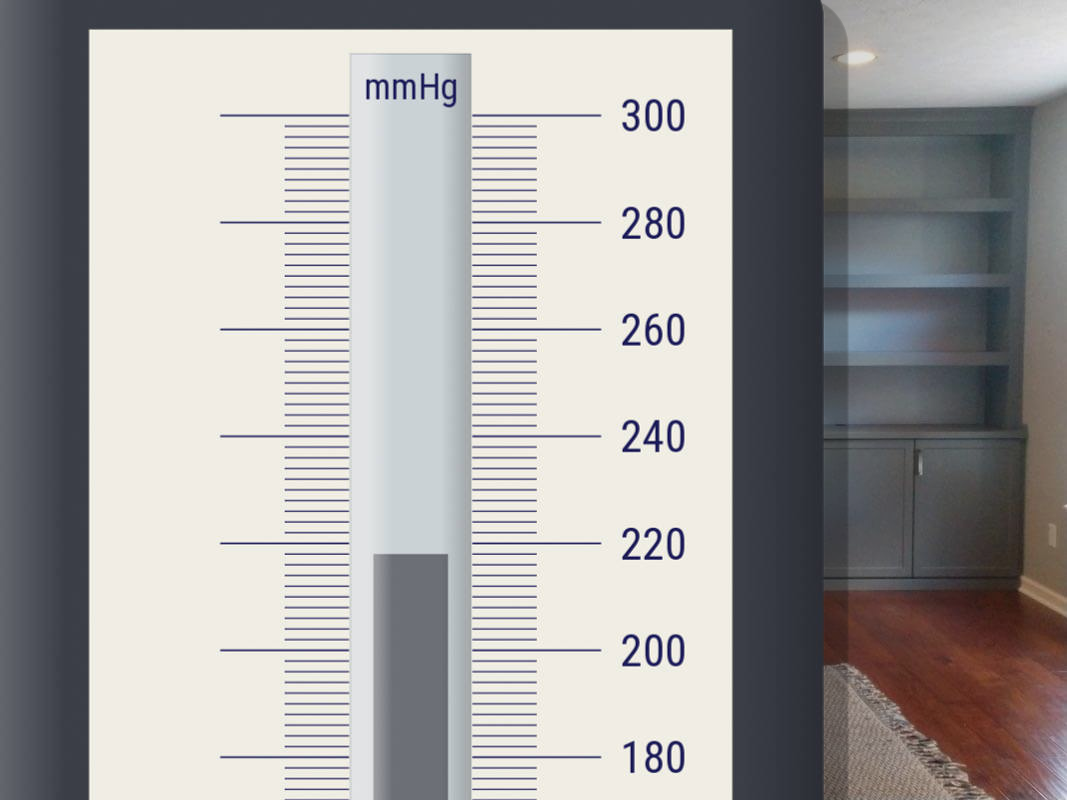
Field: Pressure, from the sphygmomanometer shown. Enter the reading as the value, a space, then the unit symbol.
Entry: 218 mmHg
